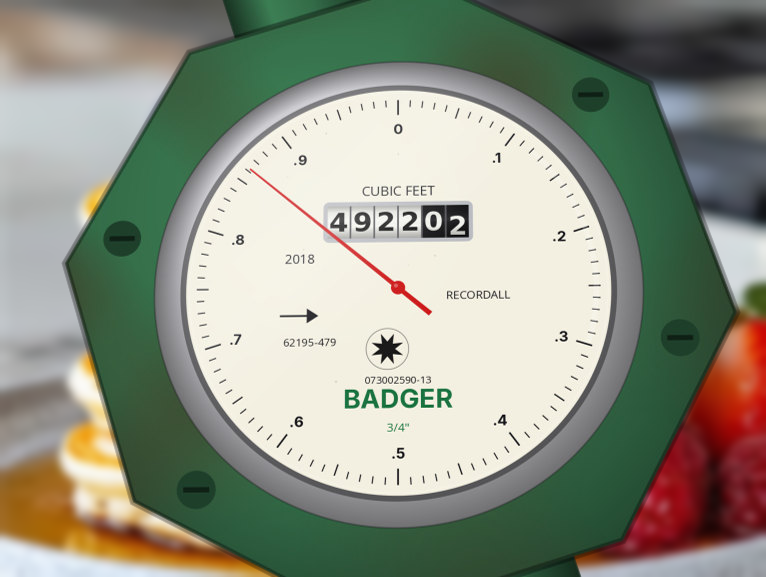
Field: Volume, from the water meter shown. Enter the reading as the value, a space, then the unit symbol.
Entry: 492201.86 ft³
